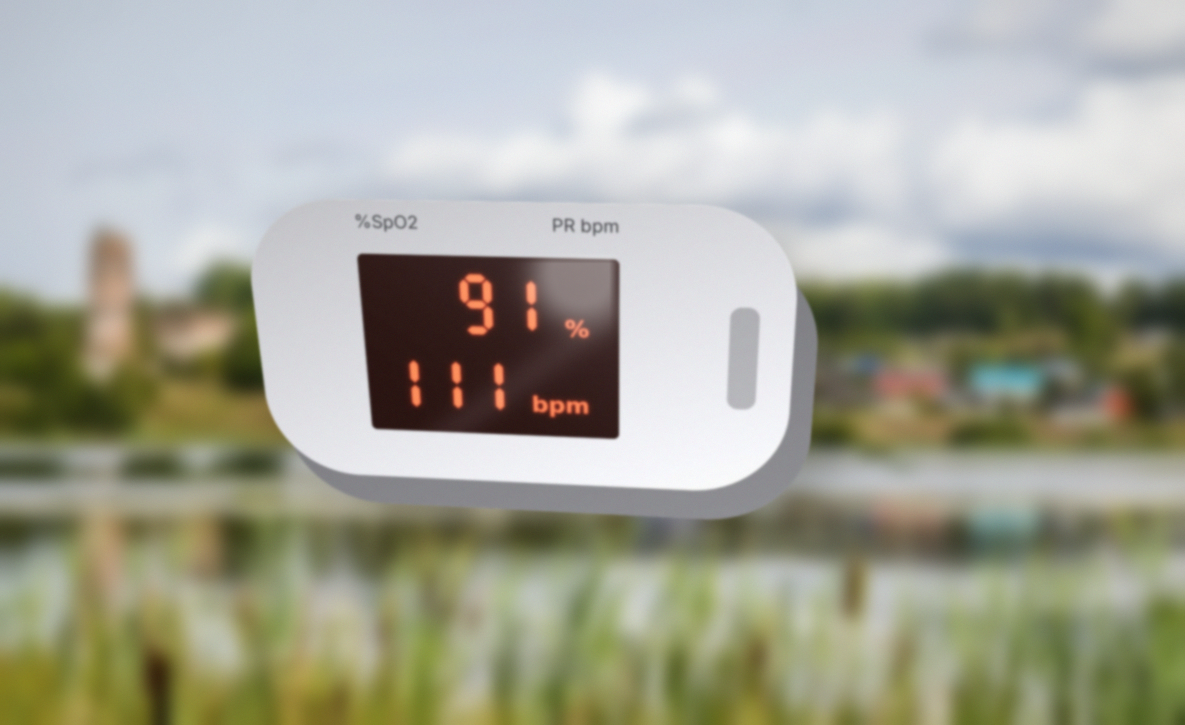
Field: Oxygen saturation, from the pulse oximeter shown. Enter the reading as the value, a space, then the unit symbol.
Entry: 91 %
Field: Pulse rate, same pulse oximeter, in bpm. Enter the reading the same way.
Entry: 111 bpm
